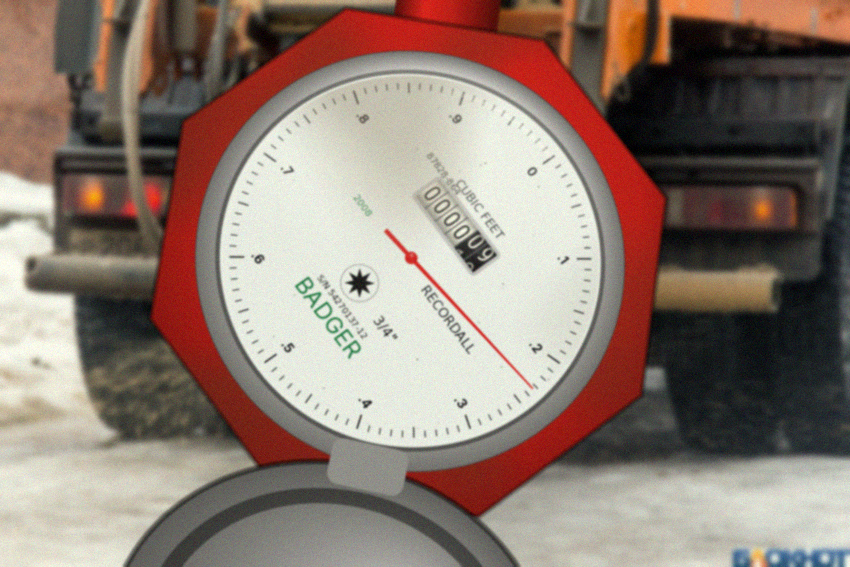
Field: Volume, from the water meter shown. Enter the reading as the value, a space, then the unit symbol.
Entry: 9.23 ft³
